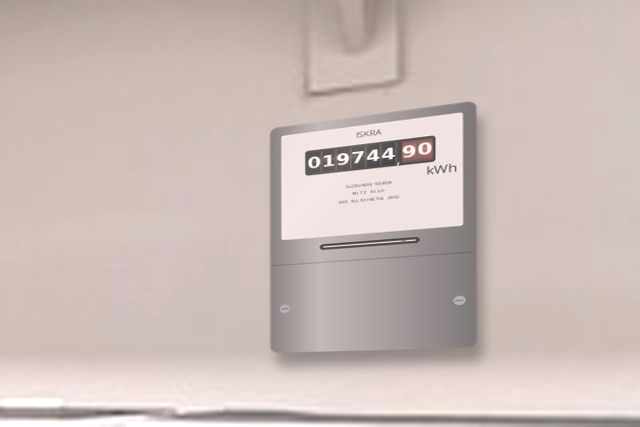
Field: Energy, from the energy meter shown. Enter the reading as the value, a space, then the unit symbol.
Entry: 19744.90 kWh
